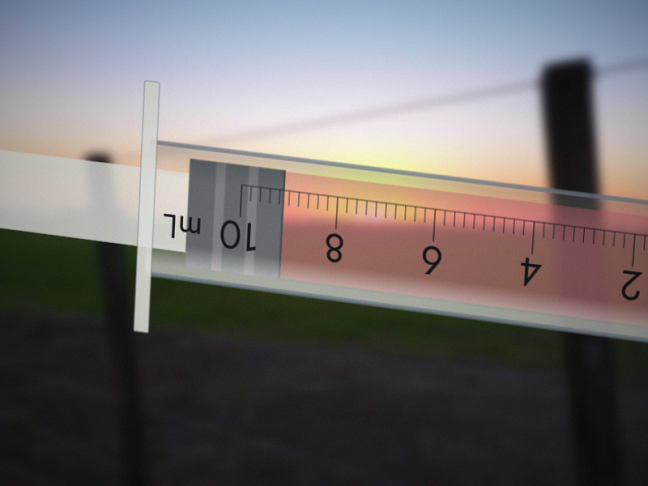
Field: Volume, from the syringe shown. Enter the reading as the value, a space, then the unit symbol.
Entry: 9.1 mL
